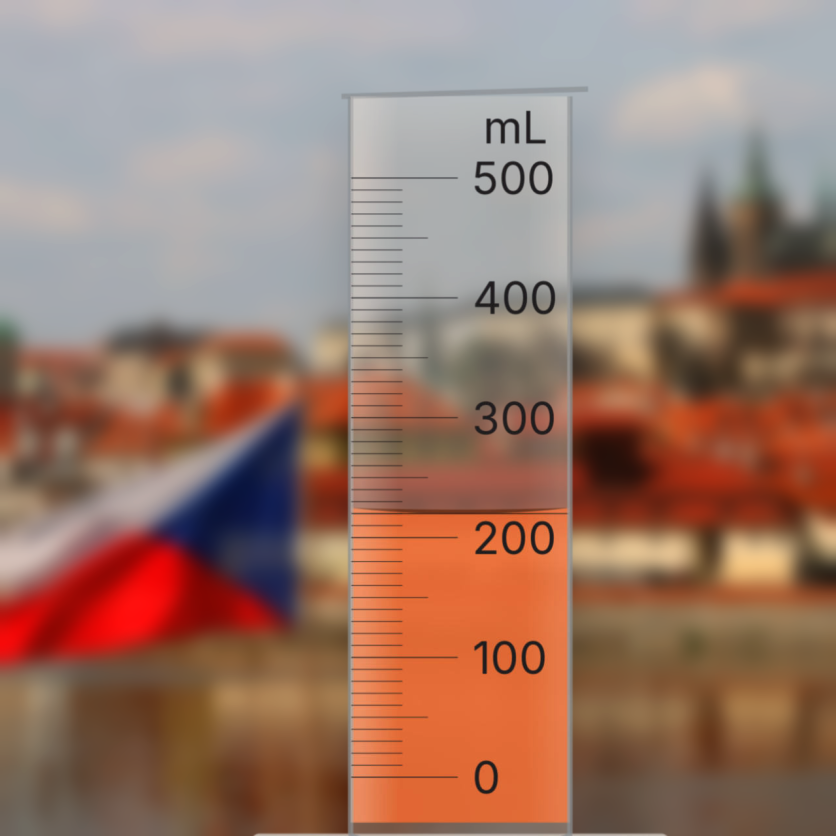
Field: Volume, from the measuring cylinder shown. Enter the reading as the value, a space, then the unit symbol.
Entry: 220 mL
